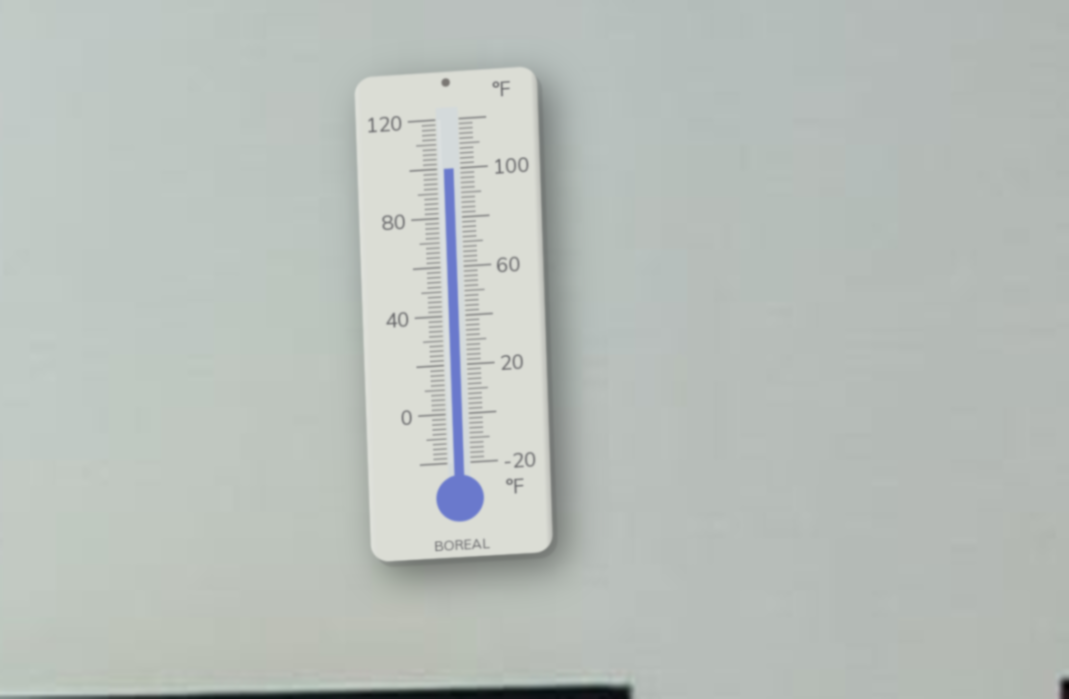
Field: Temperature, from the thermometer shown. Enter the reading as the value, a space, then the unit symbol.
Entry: 100 °F
